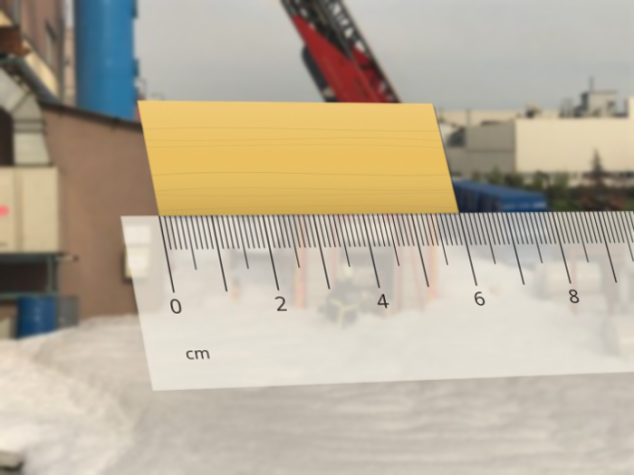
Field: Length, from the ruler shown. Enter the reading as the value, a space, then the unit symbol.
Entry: 6 cm
